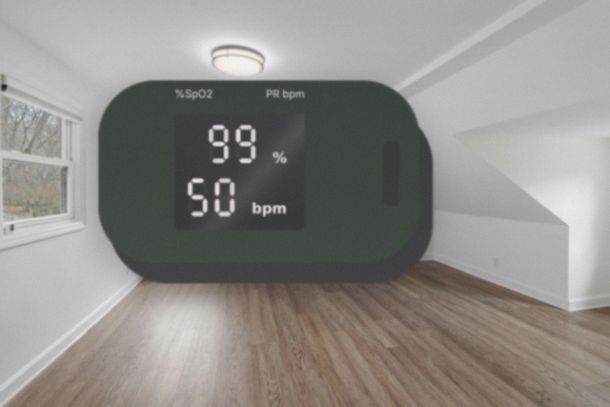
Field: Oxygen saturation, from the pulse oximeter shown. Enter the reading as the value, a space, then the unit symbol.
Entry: 99 %
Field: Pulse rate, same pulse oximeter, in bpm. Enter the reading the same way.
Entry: 50 bpm
